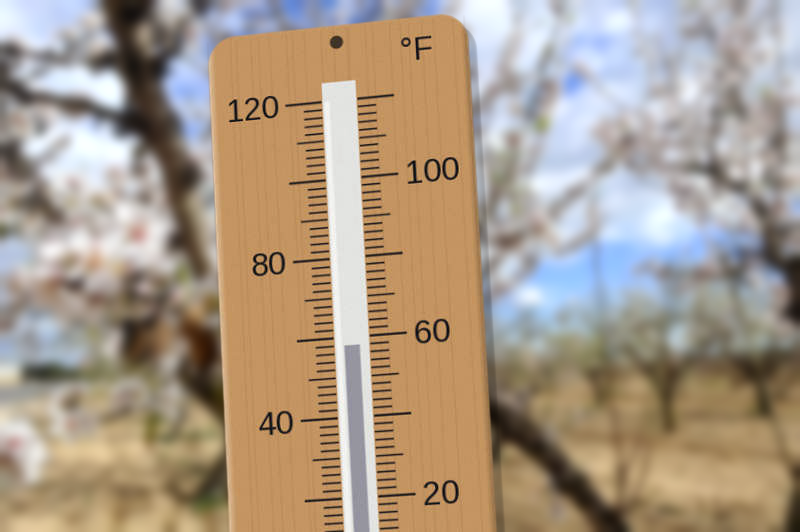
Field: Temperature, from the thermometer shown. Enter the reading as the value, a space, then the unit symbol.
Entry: 58 °F
